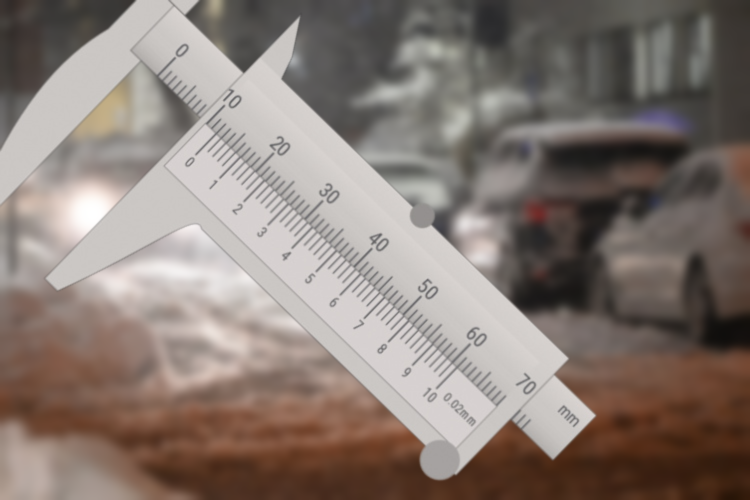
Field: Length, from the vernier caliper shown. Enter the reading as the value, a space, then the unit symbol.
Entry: 12.0 mm
